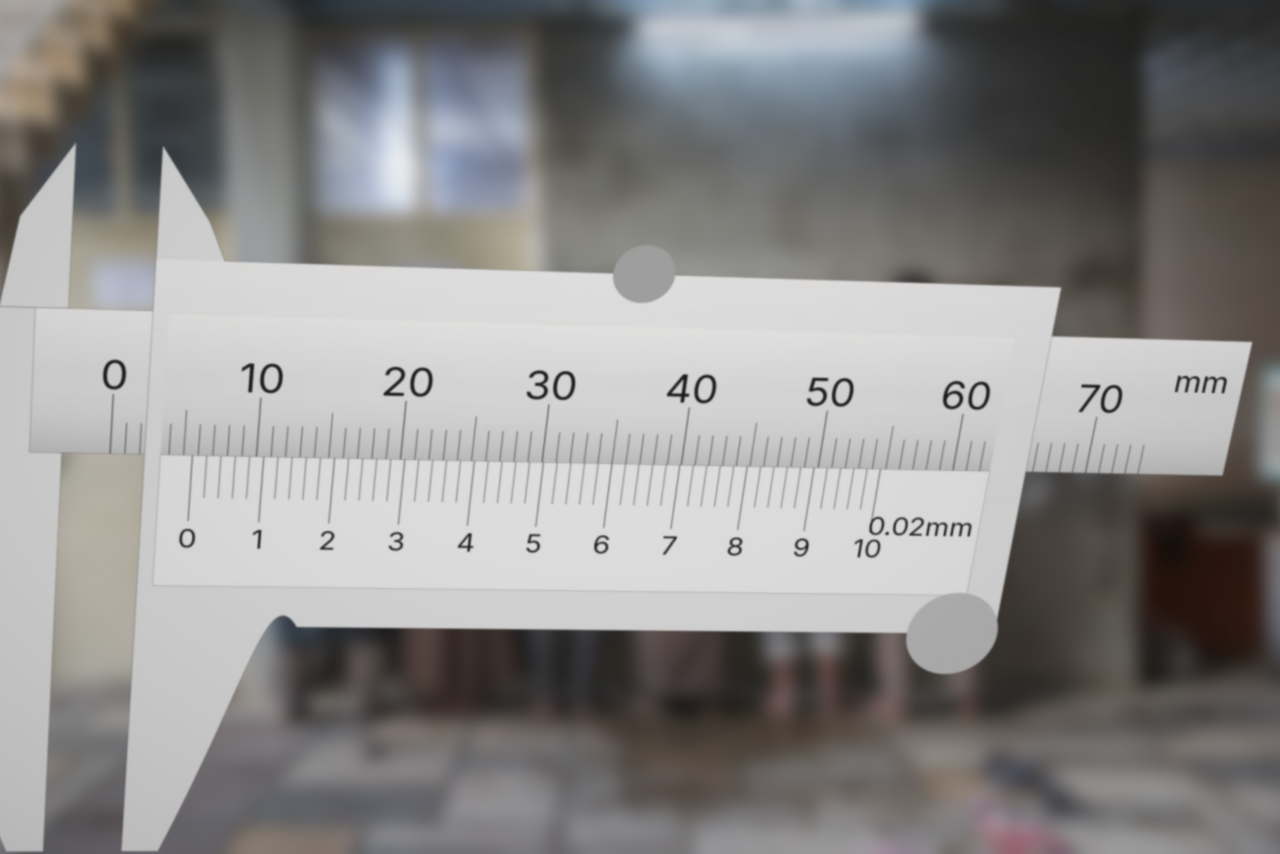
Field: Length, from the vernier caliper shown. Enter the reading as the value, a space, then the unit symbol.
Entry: 5.6 mm
